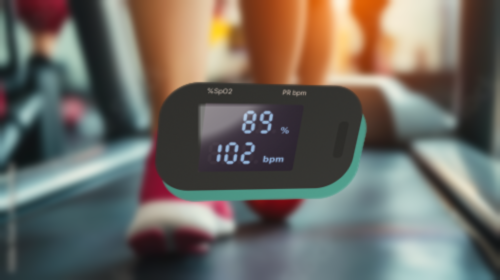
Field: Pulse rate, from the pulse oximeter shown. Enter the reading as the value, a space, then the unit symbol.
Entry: 102 bpm
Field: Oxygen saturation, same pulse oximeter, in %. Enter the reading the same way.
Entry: 89 %
